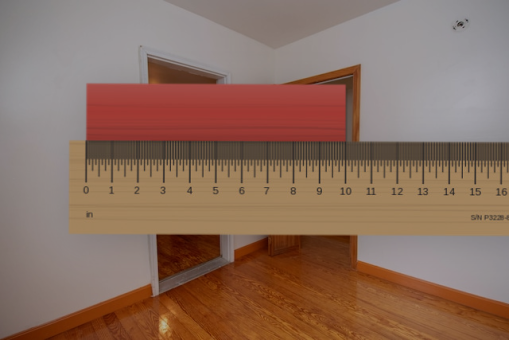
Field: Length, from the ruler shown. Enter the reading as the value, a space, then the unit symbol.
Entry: 10 in
